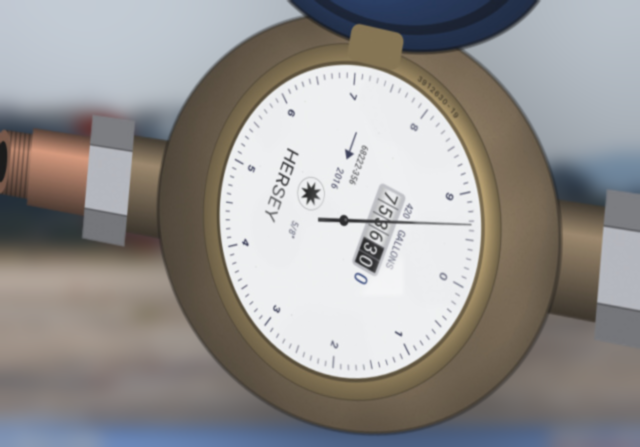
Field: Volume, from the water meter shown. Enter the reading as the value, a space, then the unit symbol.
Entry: 7536299.3 gal
